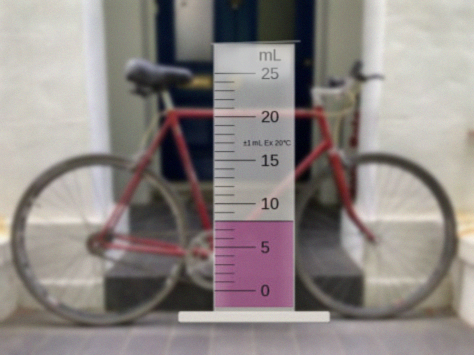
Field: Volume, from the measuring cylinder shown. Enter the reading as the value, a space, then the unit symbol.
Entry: 8 mL
